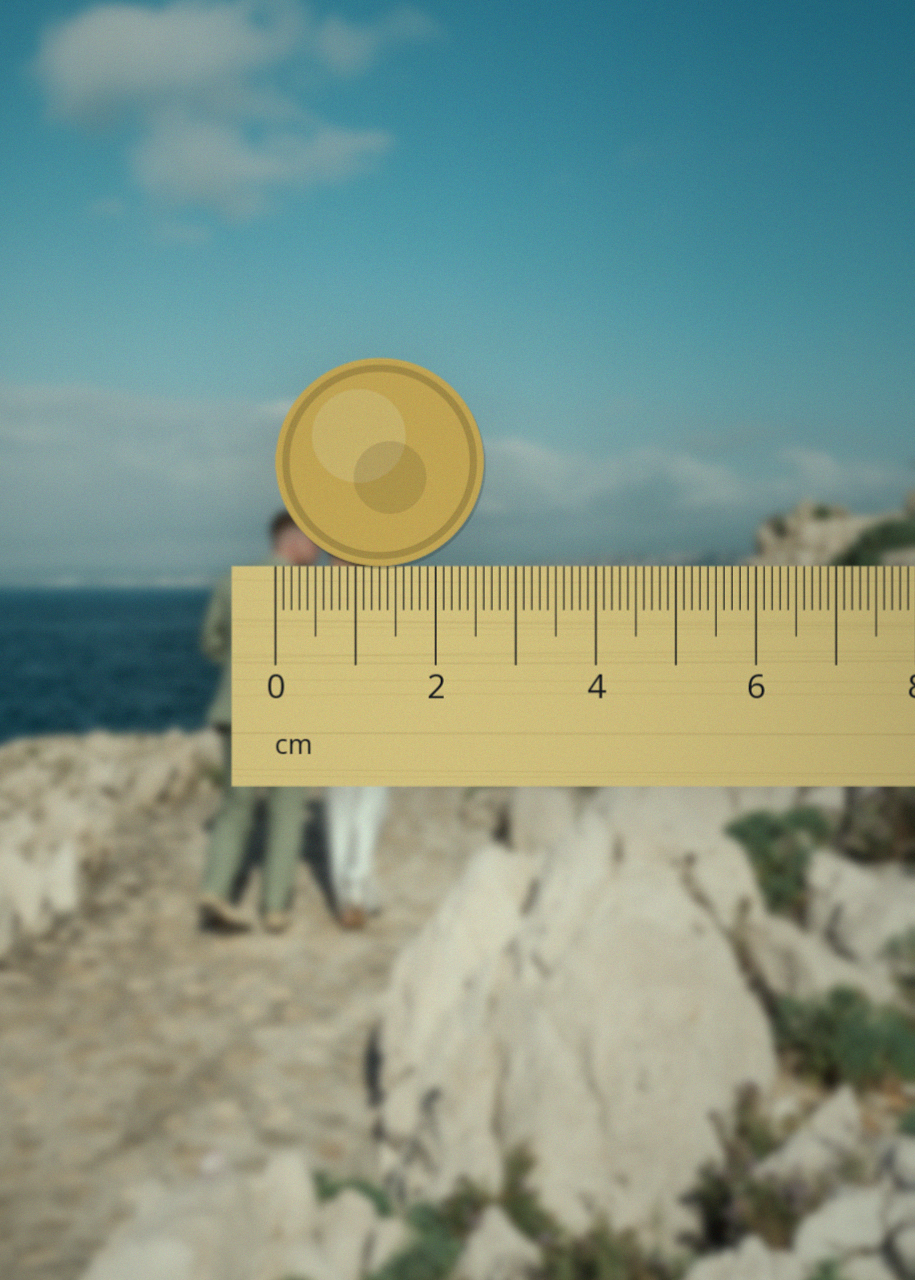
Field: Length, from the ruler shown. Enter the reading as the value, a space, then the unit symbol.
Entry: 2.6 cm
